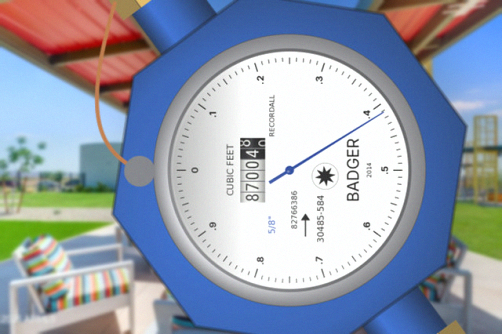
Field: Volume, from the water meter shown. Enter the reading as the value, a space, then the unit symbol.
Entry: 870048.41 ft³
